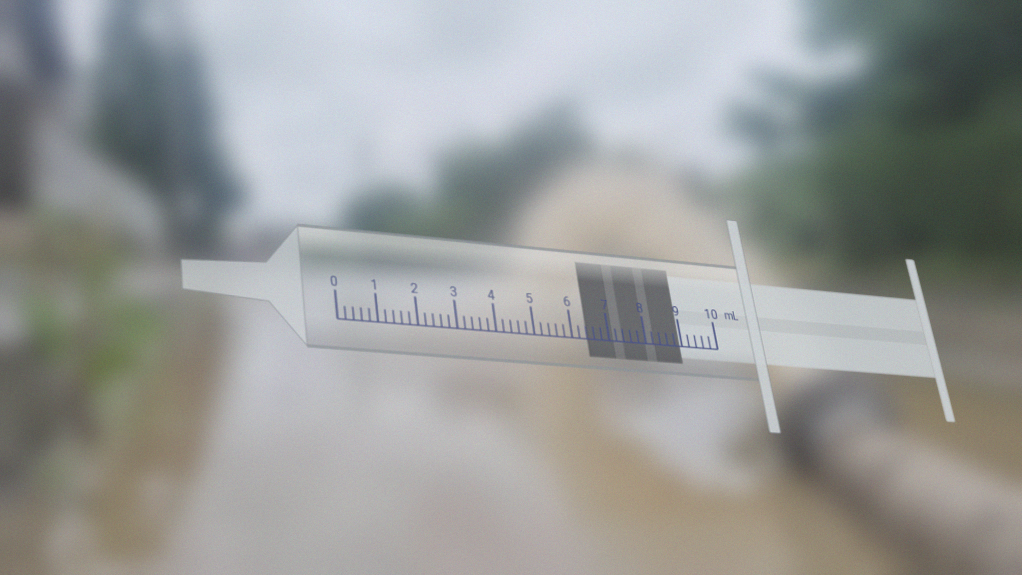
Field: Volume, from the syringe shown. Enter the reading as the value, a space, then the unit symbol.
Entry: 6.4 mL
